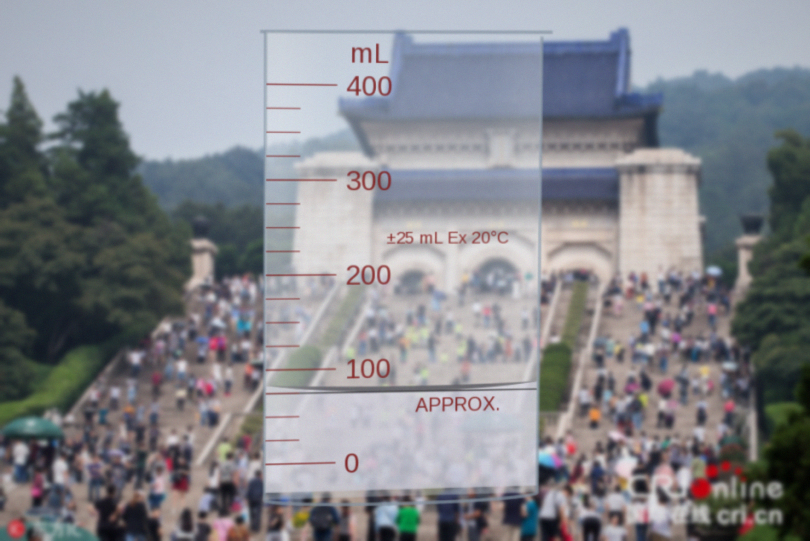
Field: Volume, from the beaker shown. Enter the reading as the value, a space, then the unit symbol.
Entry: 75 mL
